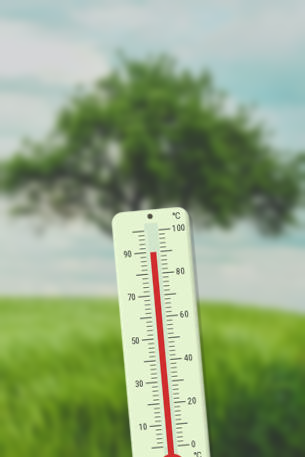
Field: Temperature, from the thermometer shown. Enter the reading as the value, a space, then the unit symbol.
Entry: 90 °C
